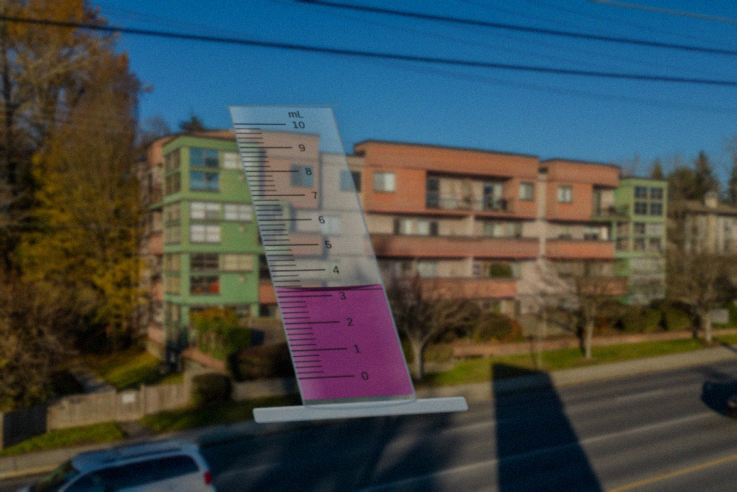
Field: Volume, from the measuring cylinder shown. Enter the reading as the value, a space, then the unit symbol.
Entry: 3.2 mL
